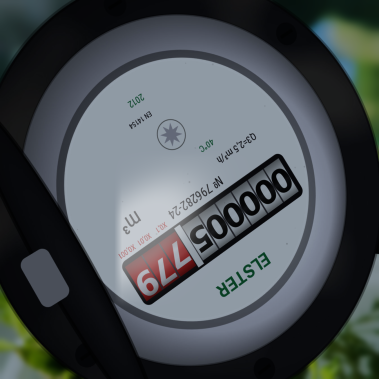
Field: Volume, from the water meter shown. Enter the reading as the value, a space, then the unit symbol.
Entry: 5.779 m³
